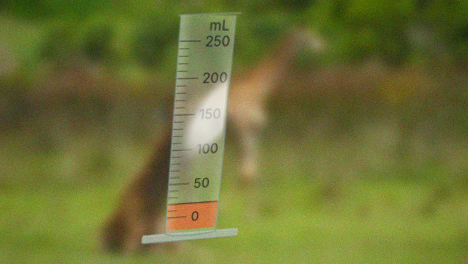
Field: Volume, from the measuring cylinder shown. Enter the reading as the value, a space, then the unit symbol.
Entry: 20 mL
